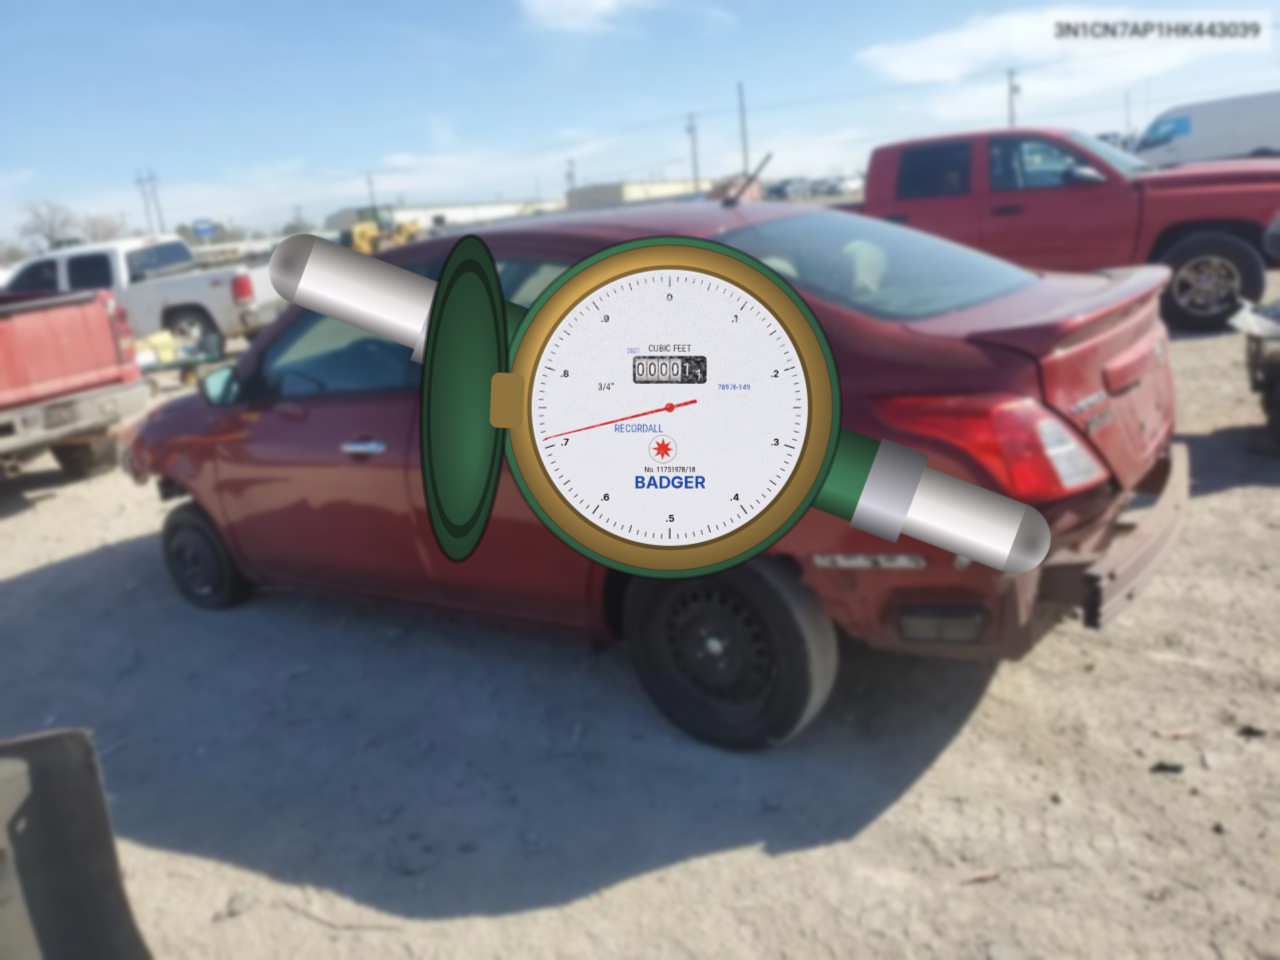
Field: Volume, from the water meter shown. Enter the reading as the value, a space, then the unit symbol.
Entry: 10.71 ft³
